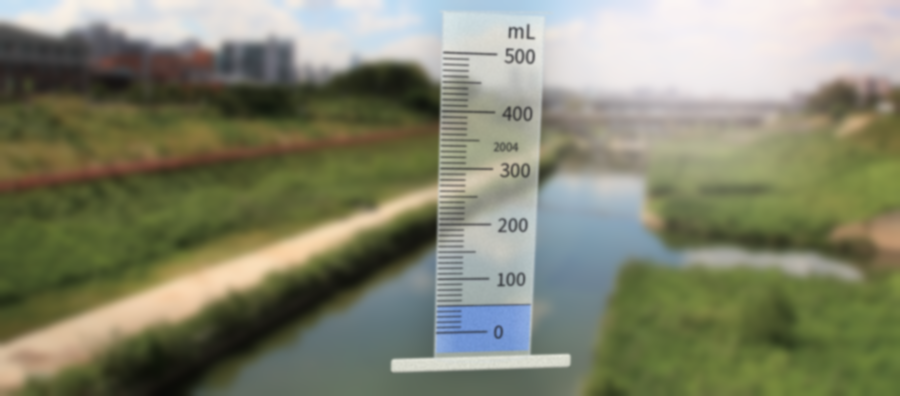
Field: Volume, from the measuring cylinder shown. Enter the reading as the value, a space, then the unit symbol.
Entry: 50 mL
